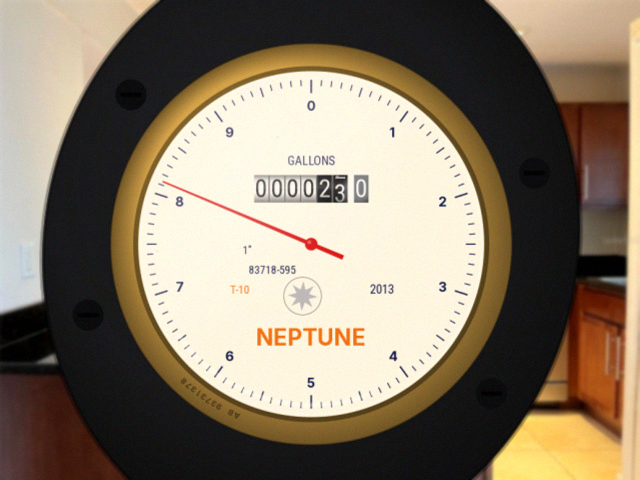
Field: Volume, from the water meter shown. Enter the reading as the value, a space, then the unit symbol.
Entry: 228.1 gal
